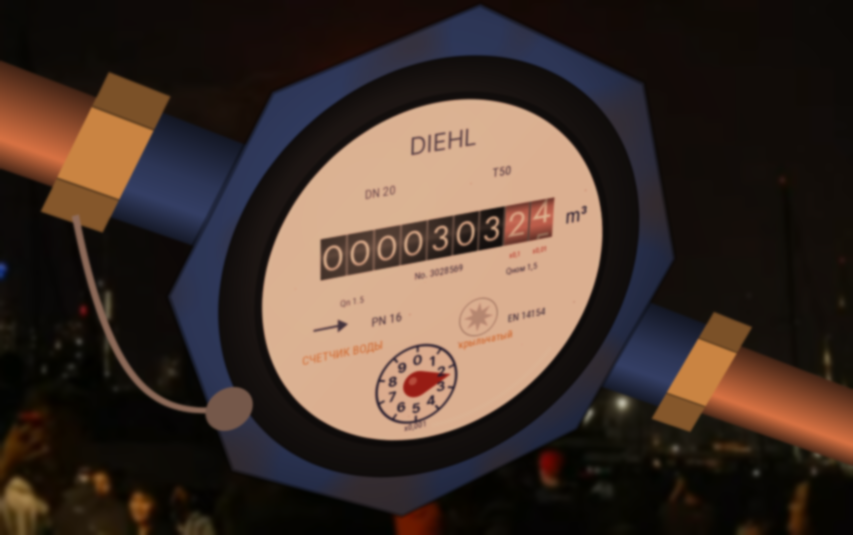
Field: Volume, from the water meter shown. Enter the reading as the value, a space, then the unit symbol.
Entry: 303.242 m³
